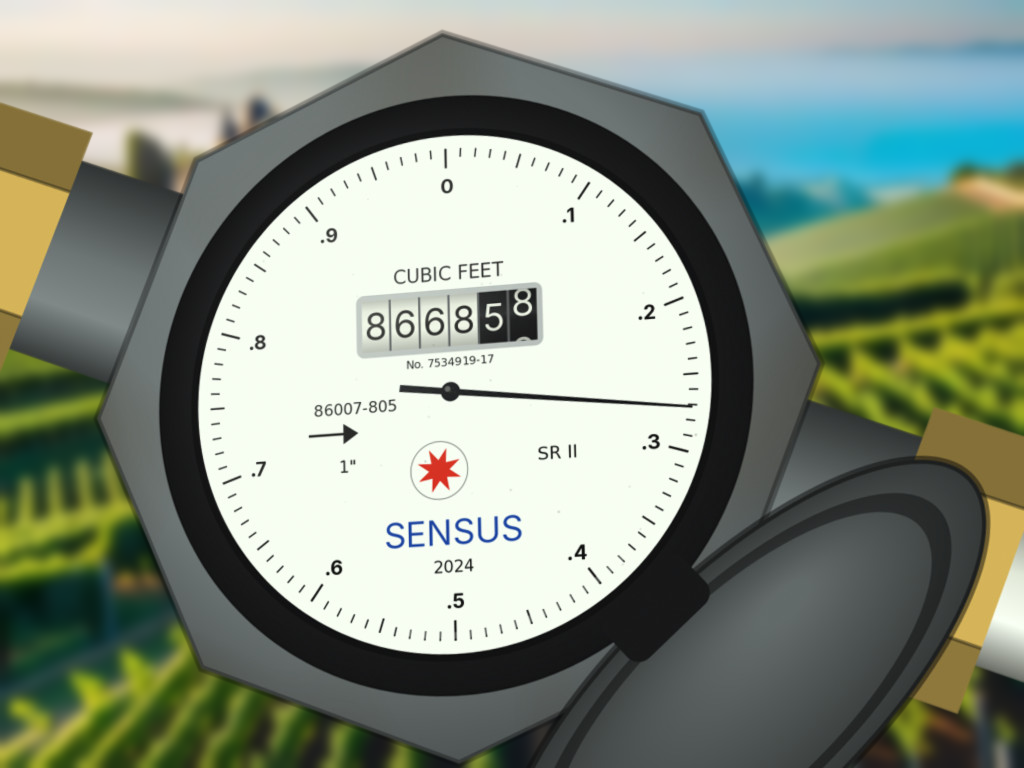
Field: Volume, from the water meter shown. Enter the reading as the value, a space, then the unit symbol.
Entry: 866858.27 ft³
